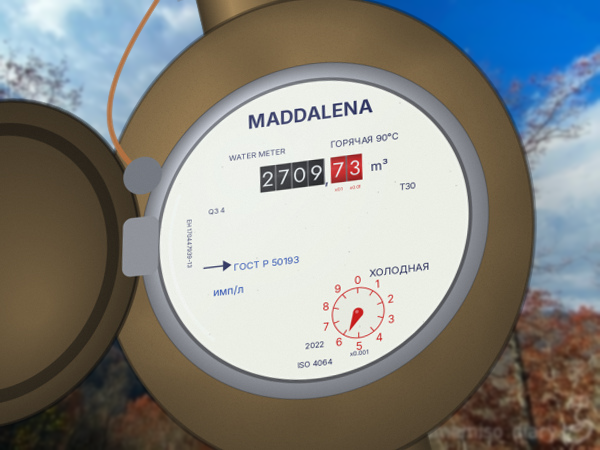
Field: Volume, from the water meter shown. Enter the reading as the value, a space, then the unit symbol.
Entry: 2709.735 m³
